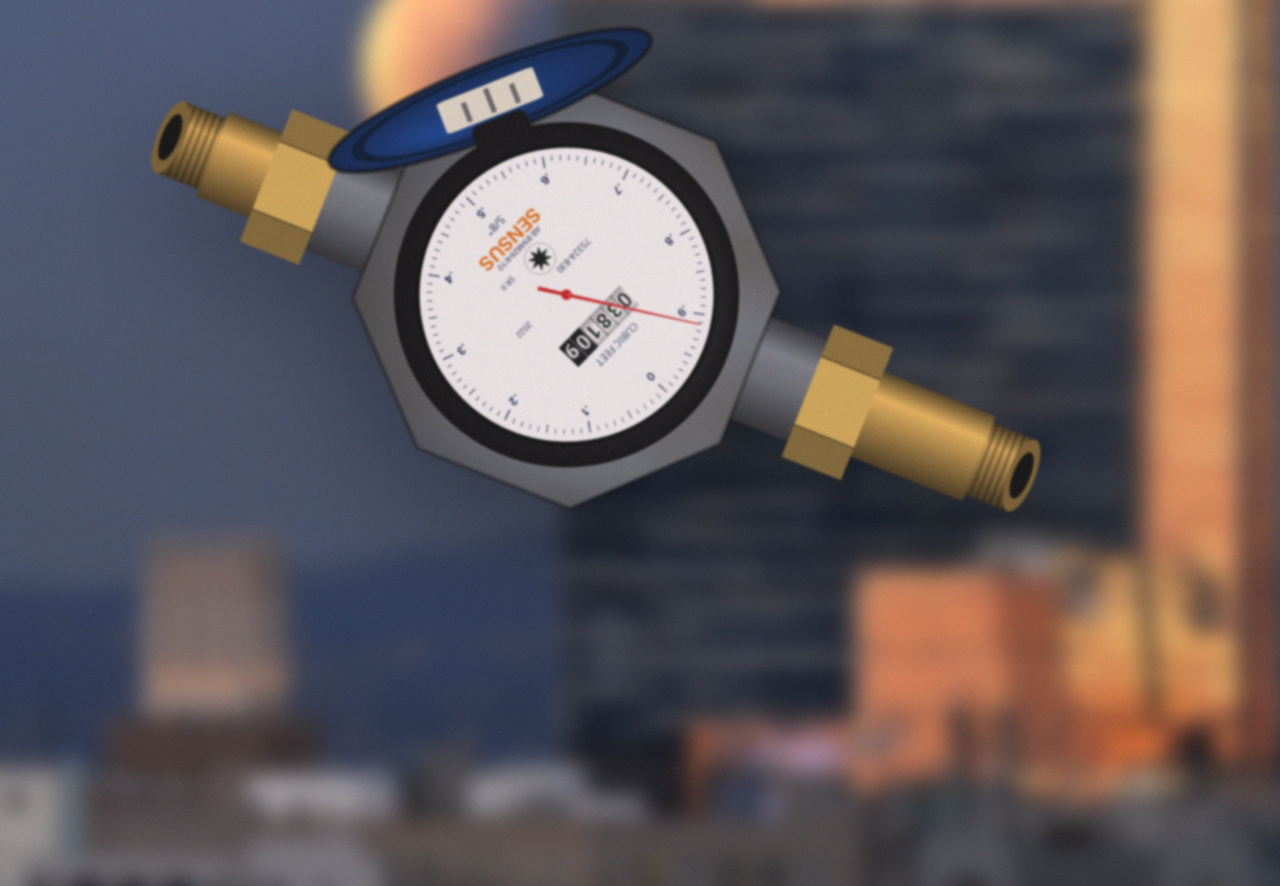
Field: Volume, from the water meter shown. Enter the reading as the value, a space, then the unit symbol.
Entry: 38108.91 ft³
